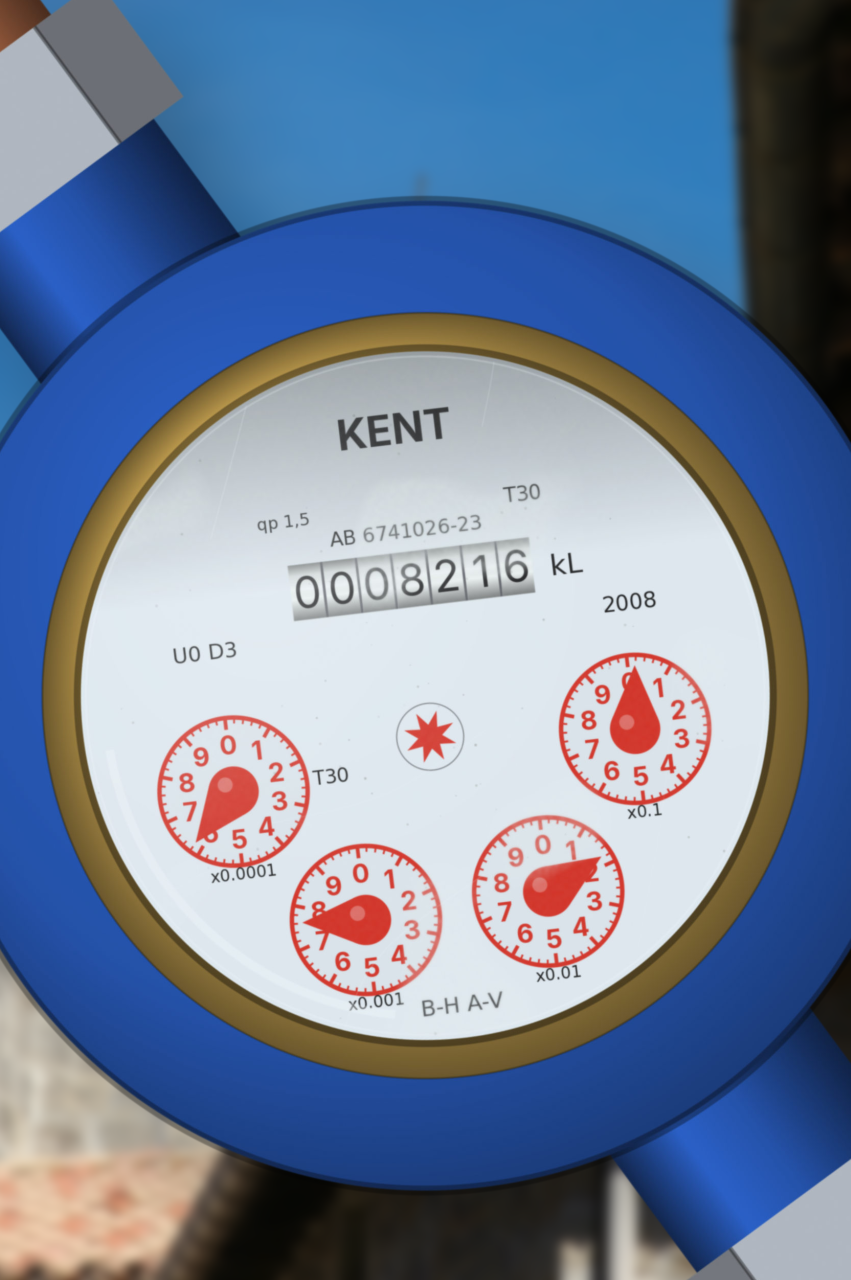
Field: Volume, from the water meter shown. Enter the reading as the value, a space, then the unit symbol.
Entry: 8216.0176 kL
